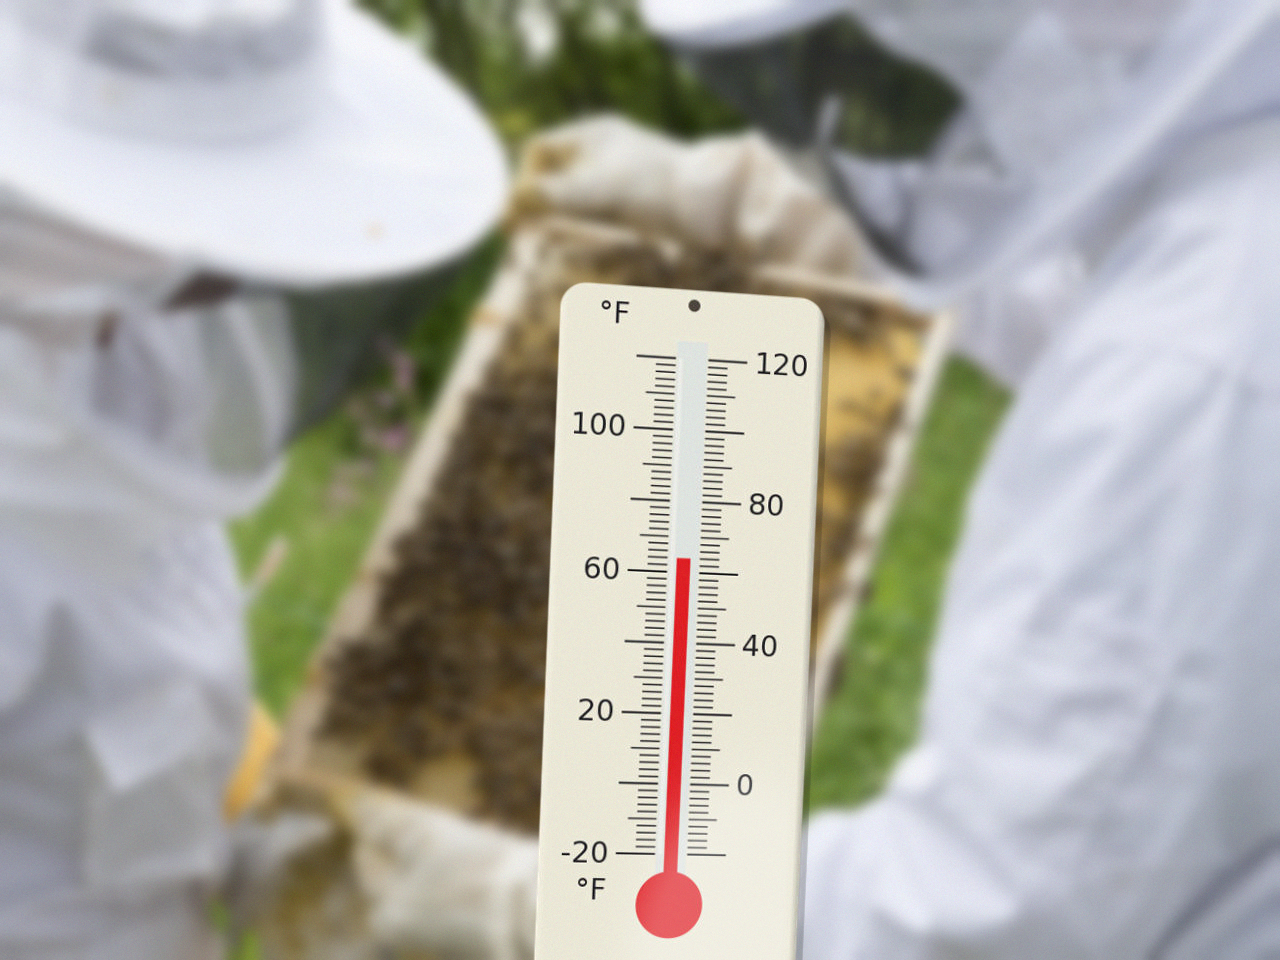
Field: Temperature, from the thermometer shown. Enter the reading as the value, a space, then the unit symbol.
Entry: 64 °F
